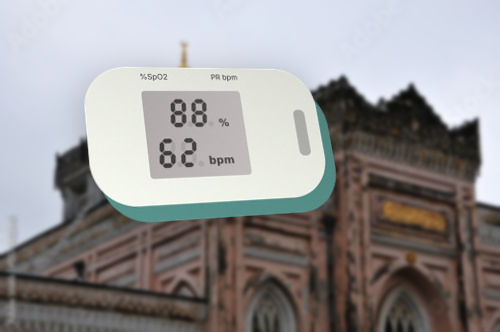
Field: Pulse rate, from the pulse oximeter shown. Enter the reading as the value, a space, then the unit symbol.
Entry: 62 bpm
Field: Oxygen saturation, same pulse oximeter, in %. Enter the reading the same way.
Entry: 88 %
